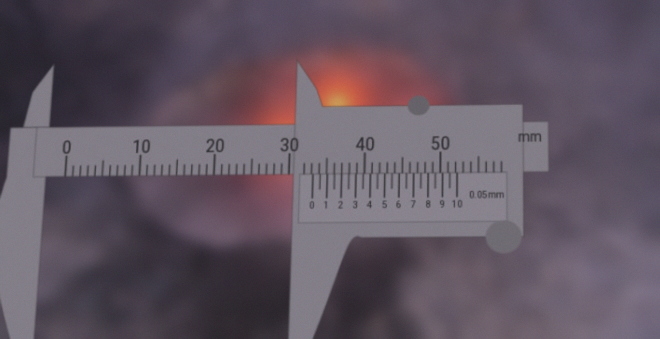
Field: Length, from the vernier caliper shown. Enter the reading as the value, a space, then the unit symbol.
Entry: 33.2 mm
